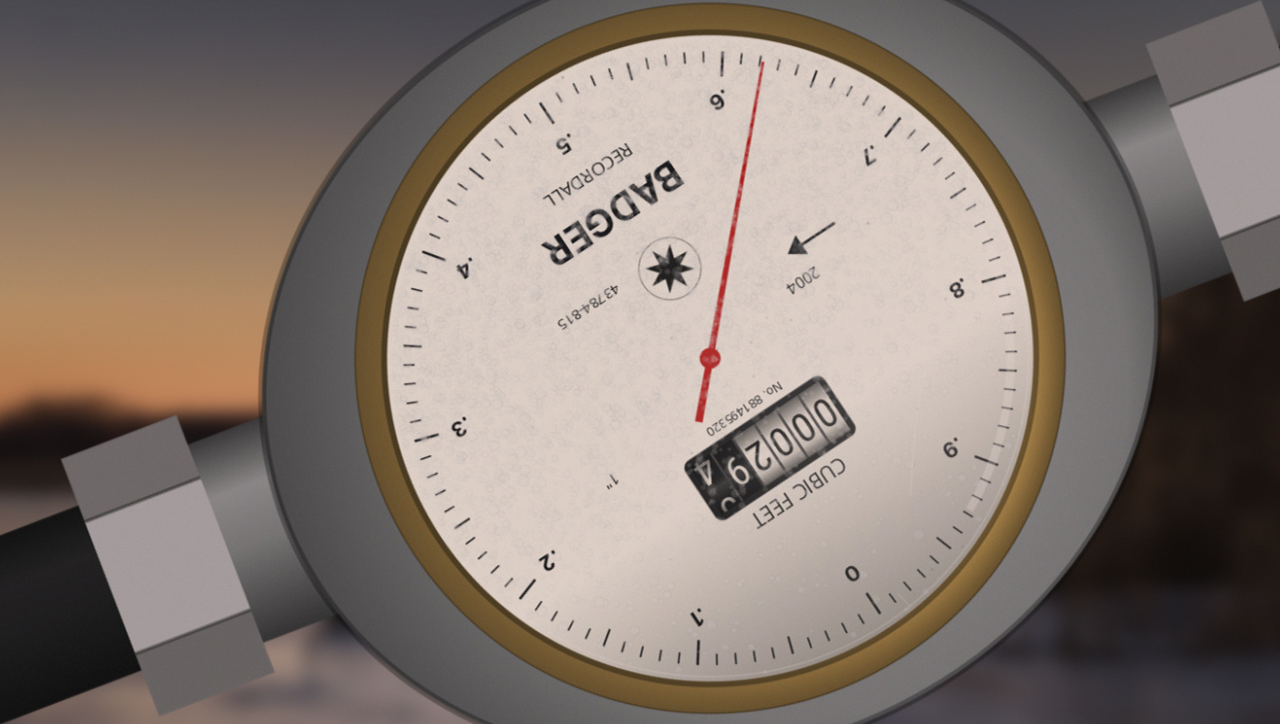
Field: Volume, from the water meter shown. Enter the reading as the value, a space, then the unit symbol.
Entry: 293.62 ft³
